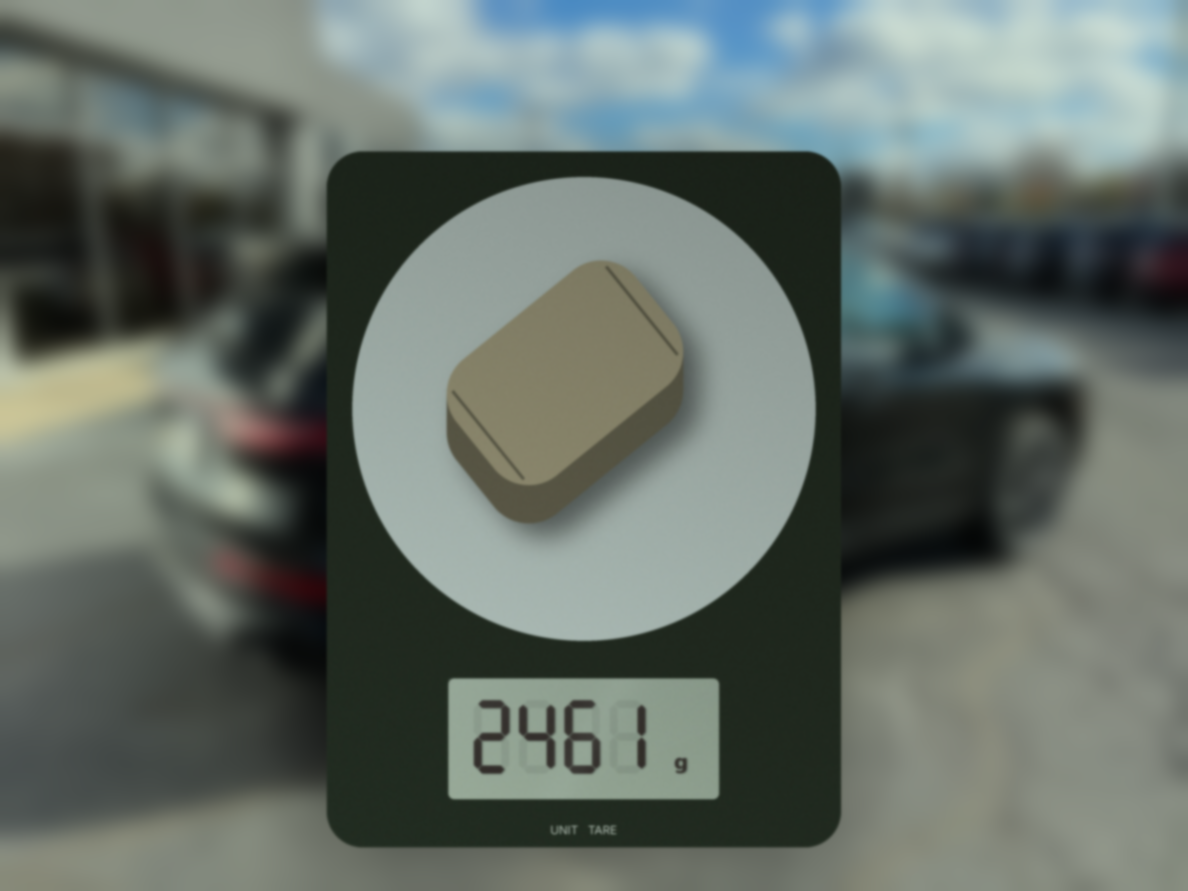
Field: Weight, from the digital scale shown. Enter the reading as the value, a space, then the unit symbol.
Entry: 2461 g
